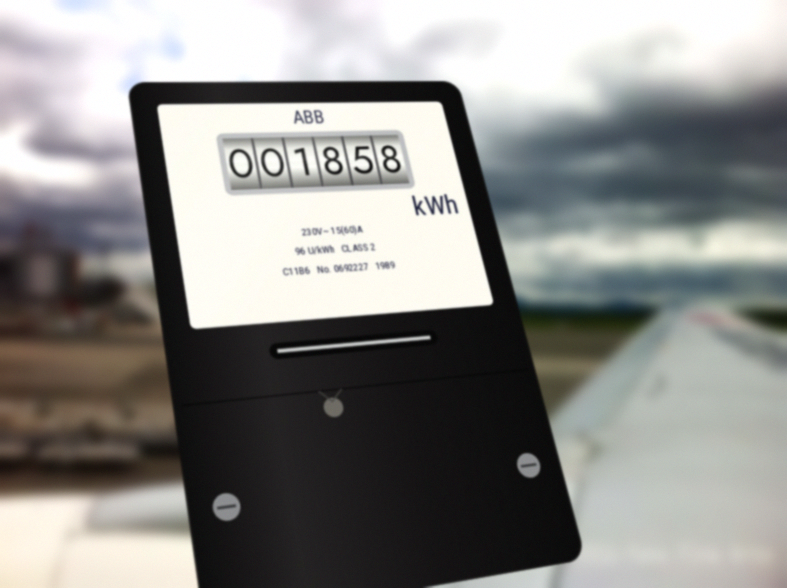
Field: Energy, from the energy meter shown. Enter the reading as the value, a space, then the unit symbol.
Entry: 1858 kWh
